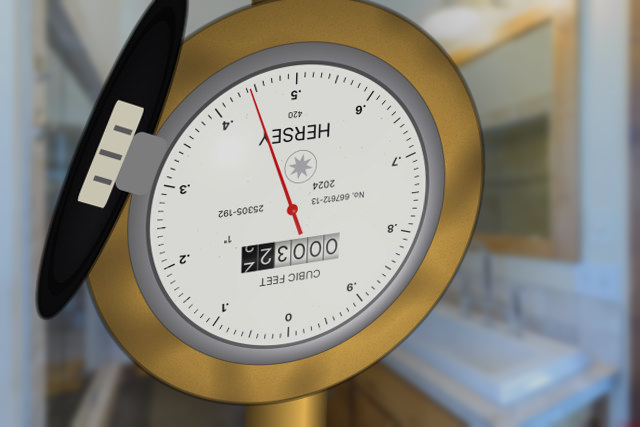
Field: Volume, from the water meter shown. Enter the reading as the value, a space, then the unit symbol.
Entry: 322.44 ft³
